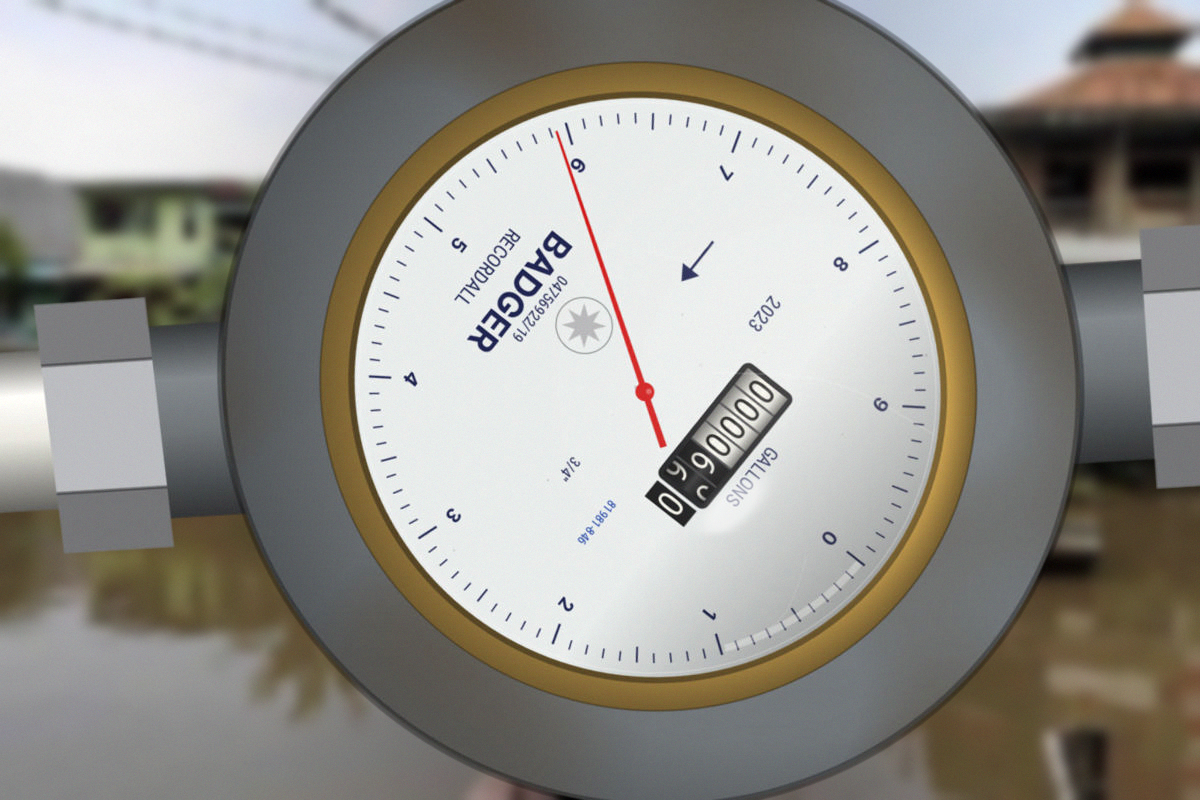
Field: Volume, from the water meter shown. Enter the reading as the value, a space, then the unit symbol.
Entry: 655.9 gal
